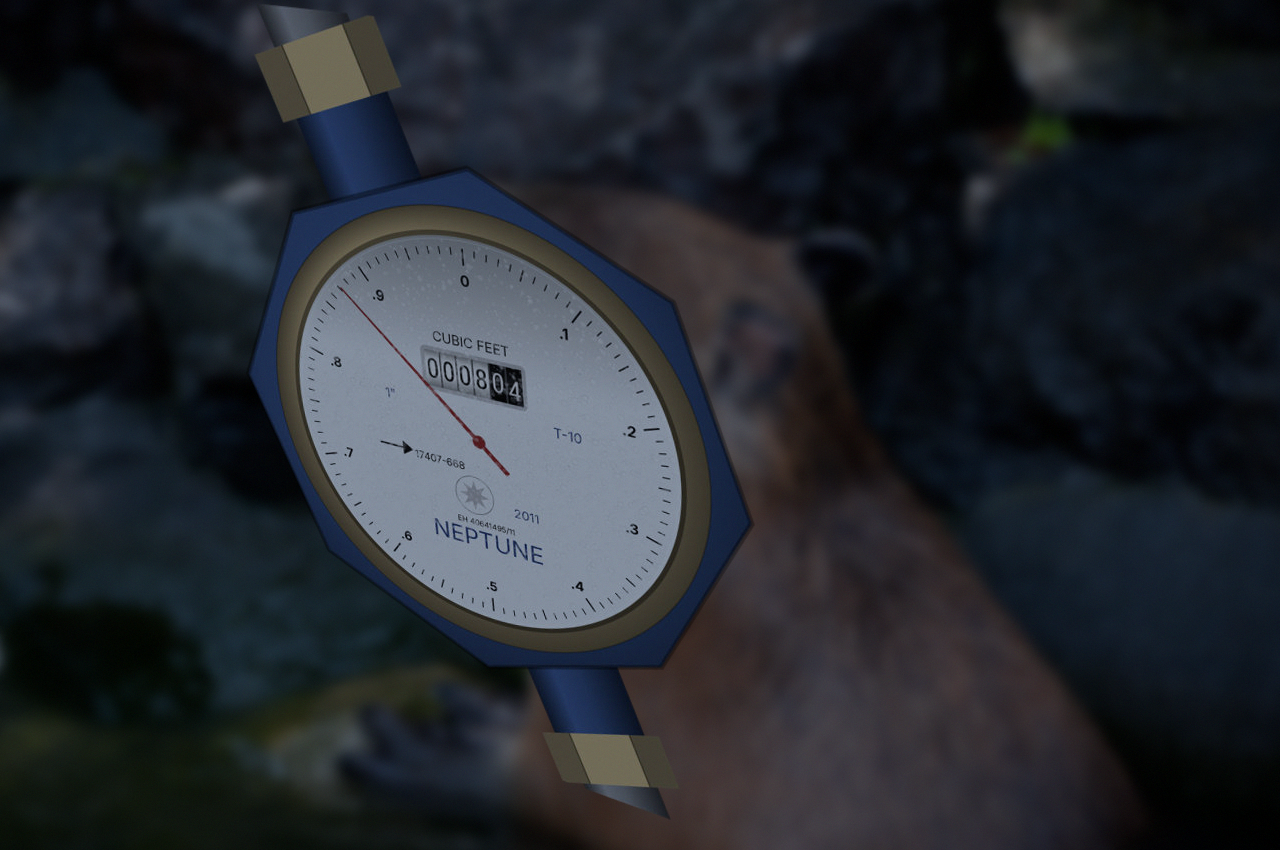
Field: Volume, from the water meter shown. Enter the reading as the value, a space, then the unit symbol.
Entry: 803.87 ft³
